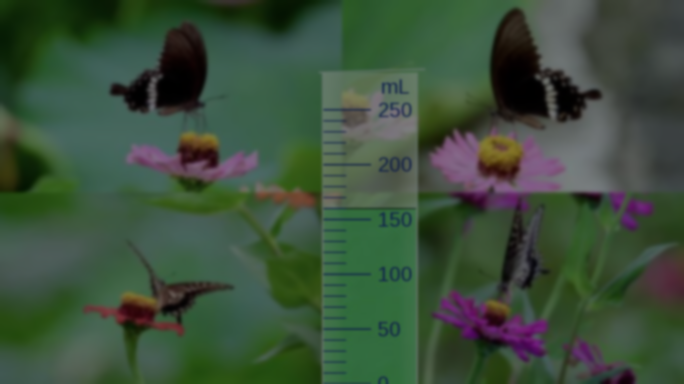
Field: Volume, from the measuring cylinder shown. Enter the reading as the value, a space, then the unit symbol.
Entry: 160 mL
